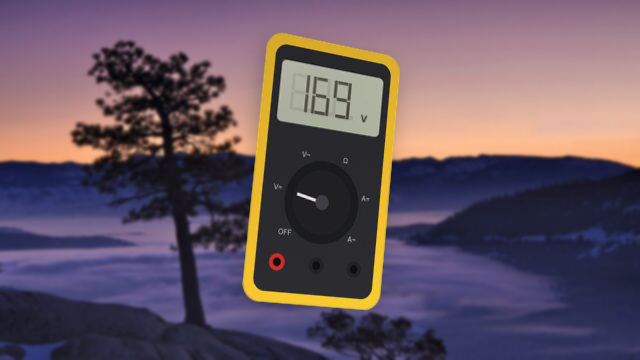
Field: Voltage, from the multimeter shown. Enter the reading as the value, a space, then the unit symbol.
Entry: 169 V
